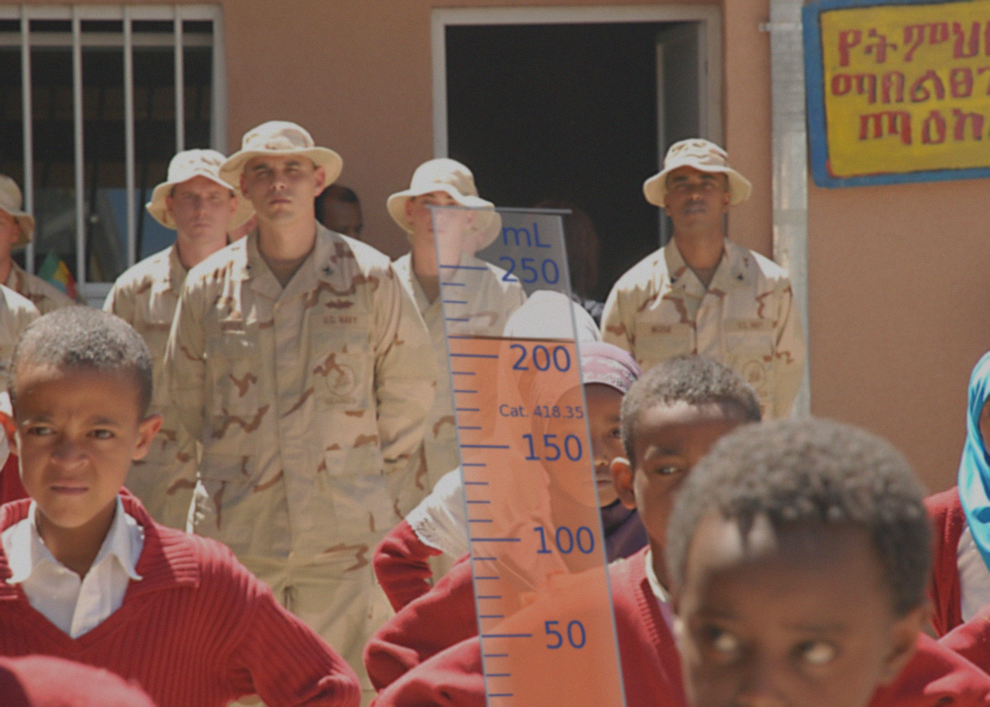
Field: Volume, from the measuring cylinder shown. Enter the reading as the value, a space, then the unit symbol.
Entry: 210 mL
